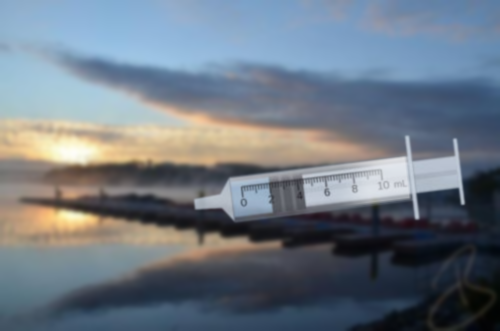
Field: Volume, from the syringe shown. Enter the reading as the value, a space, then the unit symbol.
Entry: 2 mL
